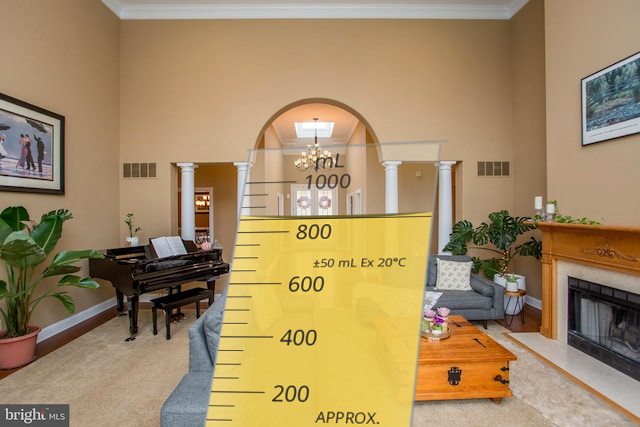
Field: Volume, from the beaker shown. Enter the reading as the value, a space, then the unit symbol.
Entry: 850 mL
